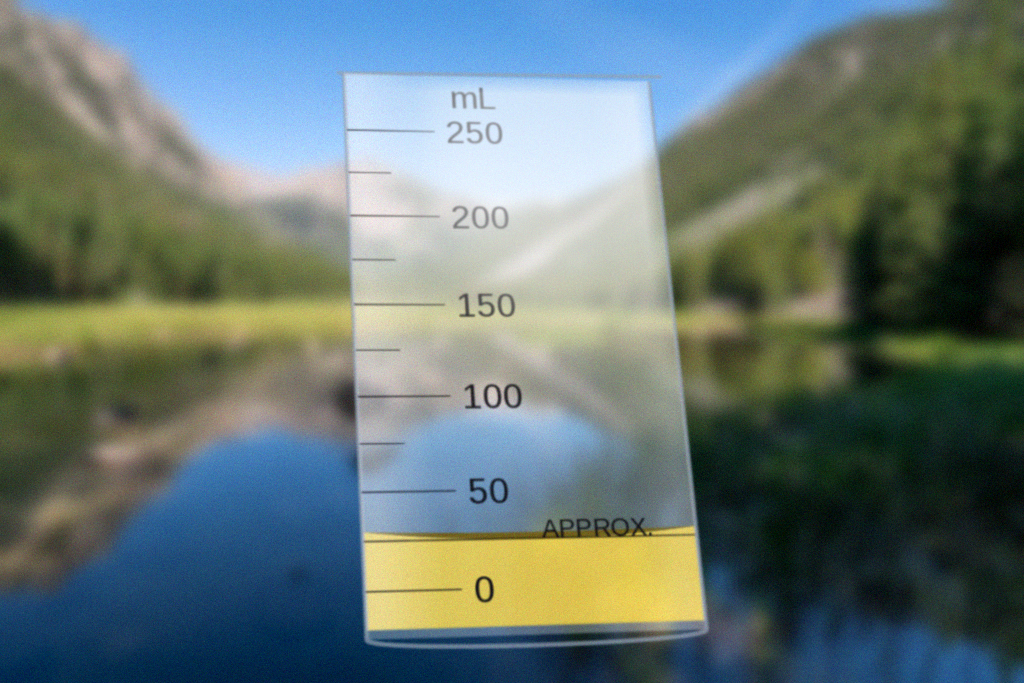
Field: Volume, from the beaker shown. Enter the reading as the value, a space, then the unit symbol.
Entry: 25 mL
